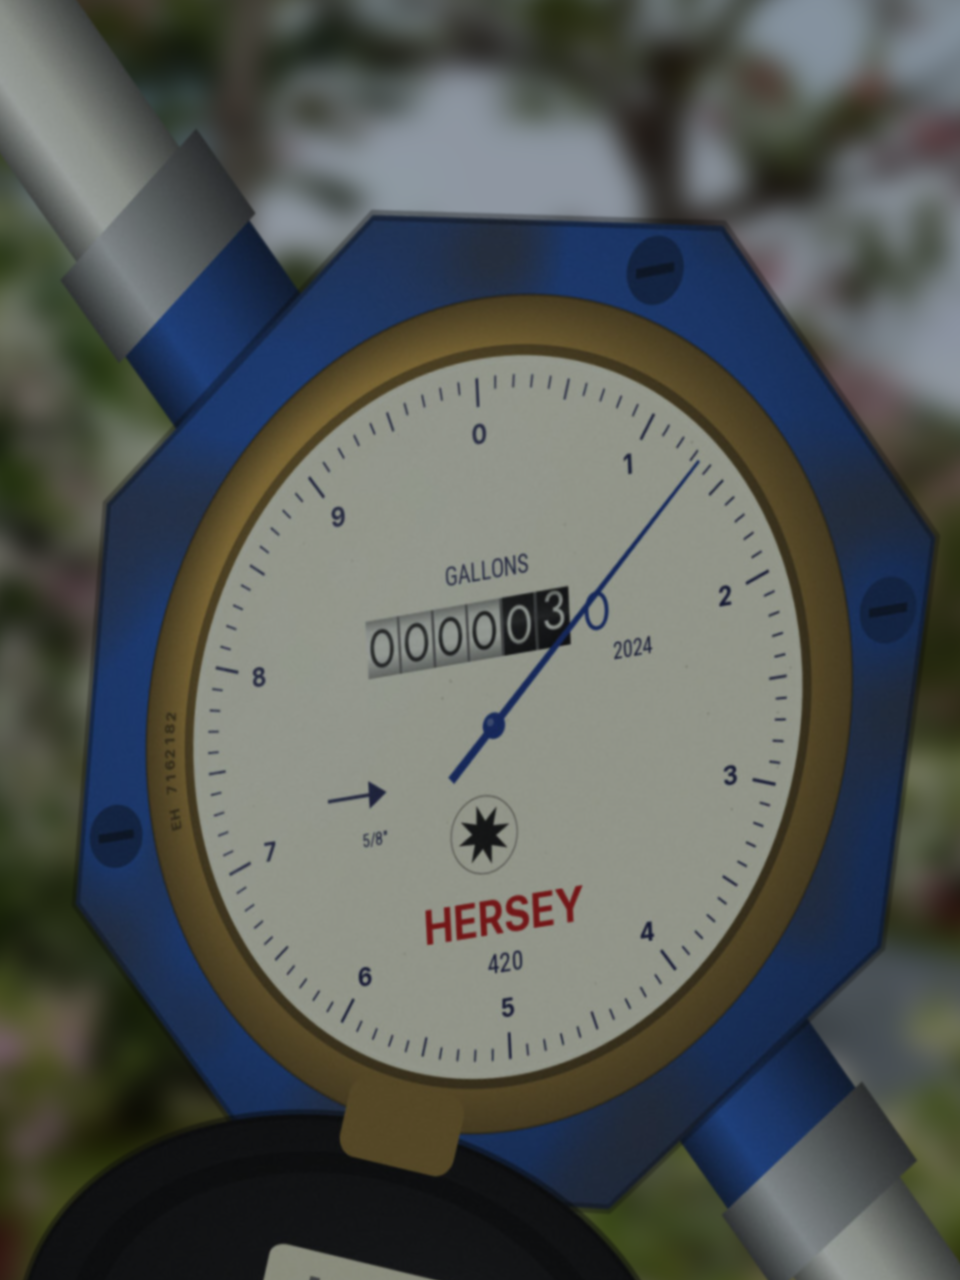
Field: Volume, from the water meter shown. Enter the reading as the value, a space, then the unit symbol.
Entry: 31.3 gal
